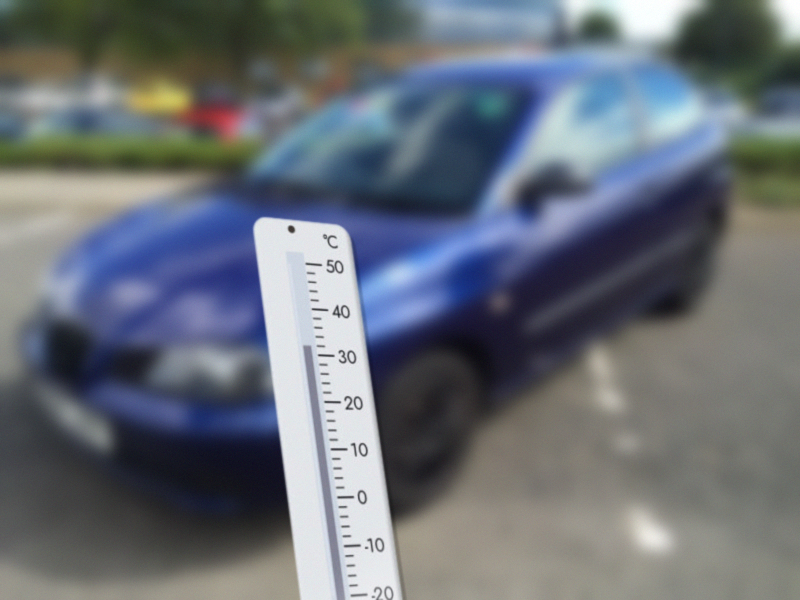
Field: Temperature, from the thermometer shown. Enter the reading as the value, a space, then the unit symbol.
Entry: 32 °C
